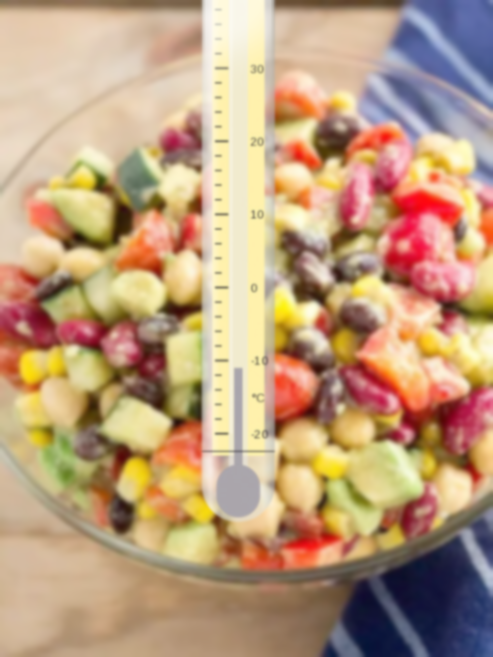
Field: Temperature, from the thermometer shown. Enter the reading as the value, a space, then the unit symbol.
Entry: -11 °C
